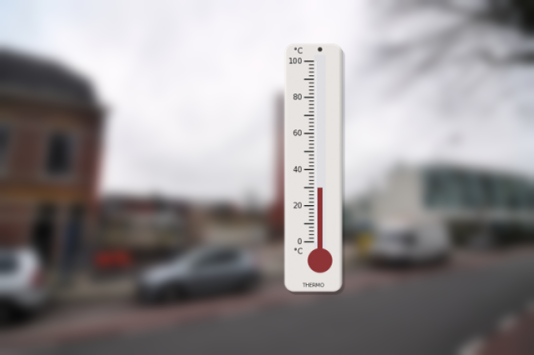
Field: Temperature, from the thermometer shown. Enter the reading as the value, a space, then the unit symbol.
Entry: 30 °C
